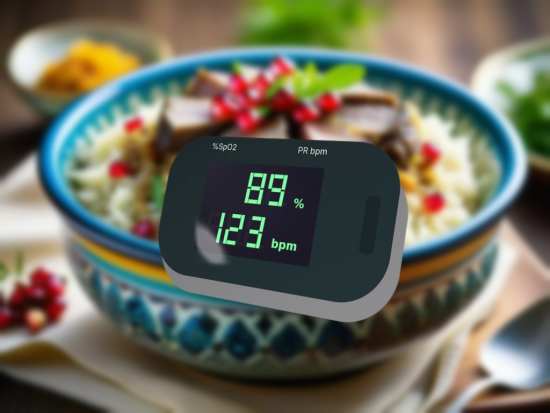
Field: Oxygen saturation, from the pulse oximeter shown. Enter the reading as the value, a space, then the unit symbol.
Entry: 89 %
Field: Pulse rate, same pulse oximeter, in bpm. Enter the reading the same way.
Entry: 123 bpm
